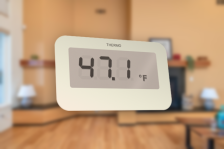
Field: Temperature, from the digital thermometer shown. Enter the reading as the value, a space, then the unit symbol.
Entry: 47.1 °F
